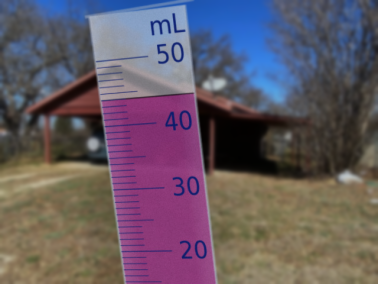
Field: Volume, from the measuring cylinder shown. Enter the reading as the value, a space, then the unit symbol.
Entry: 44 mL
